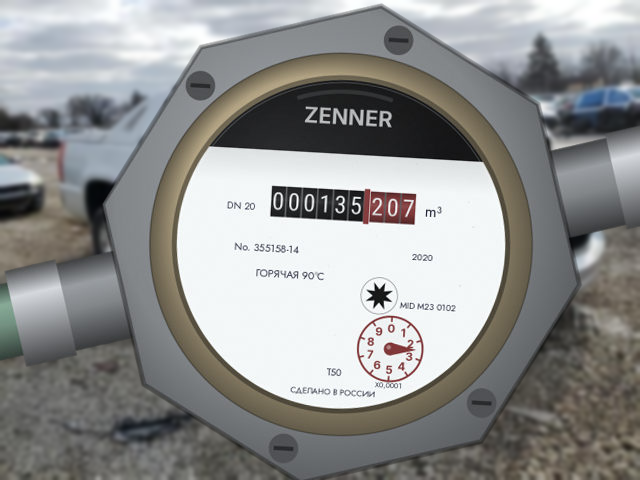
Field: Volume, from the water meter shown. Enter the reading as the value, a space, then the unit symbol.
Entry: 135.2072 m³
